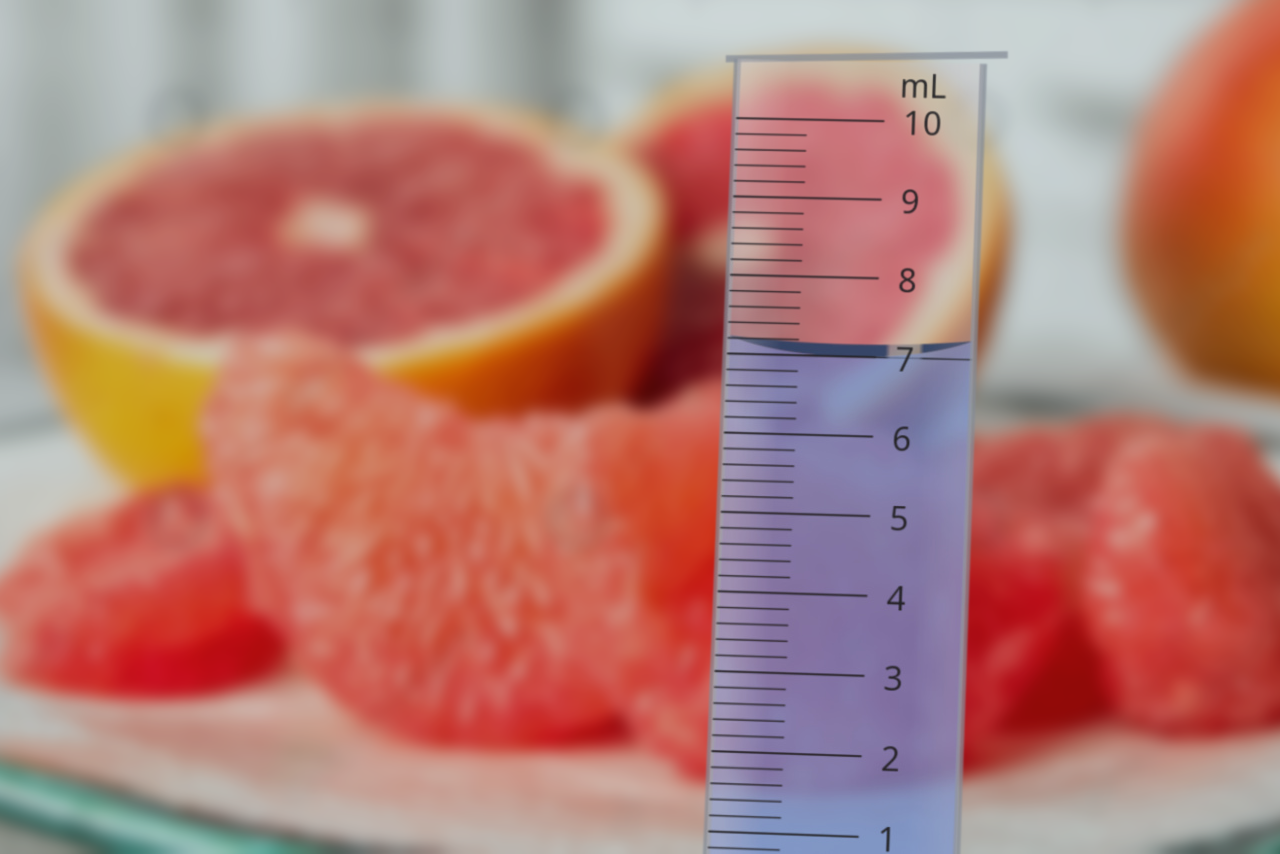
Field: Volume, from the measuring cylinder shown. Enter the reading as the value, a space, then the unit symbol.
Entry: 7 mL
